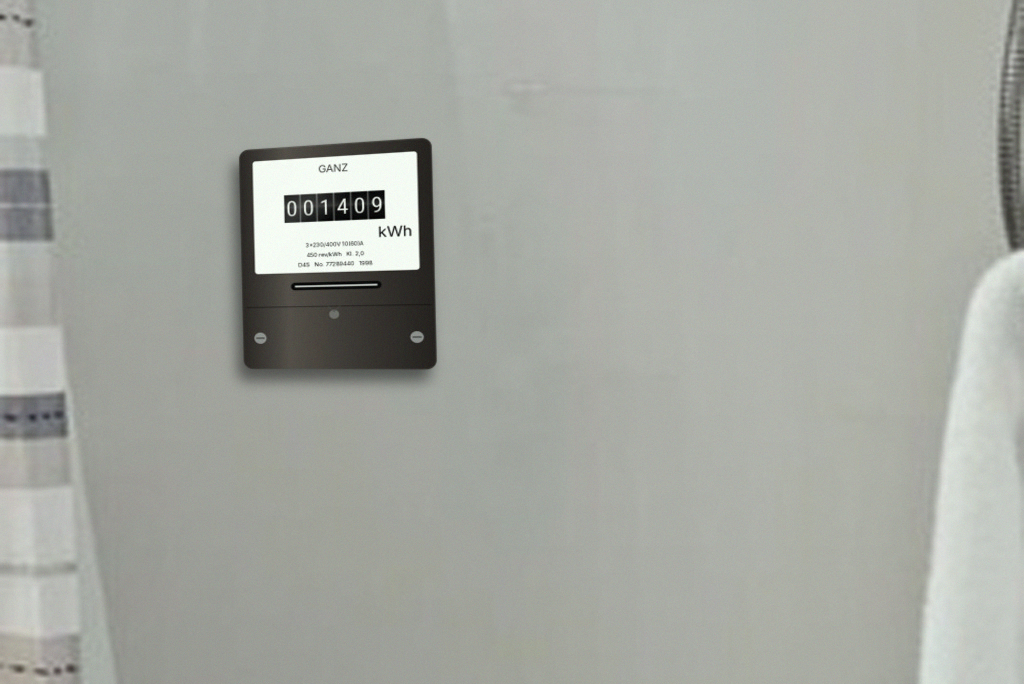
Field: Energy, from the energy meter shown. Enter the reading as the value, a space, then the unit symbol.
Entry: 1409 kWh
